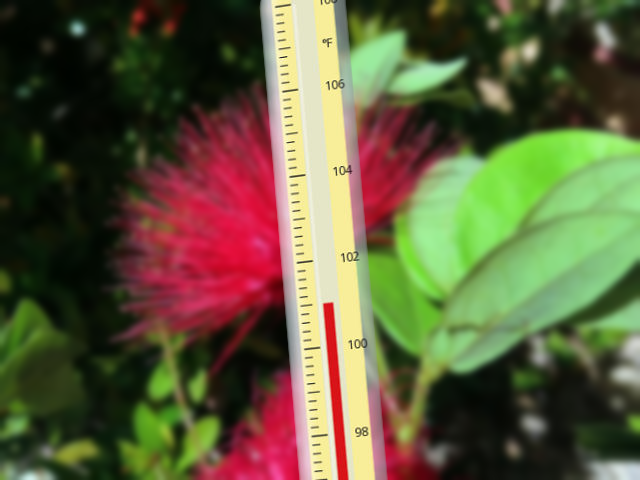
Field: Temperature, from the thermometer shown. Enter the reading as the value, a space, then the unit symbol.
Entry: 101 °F
